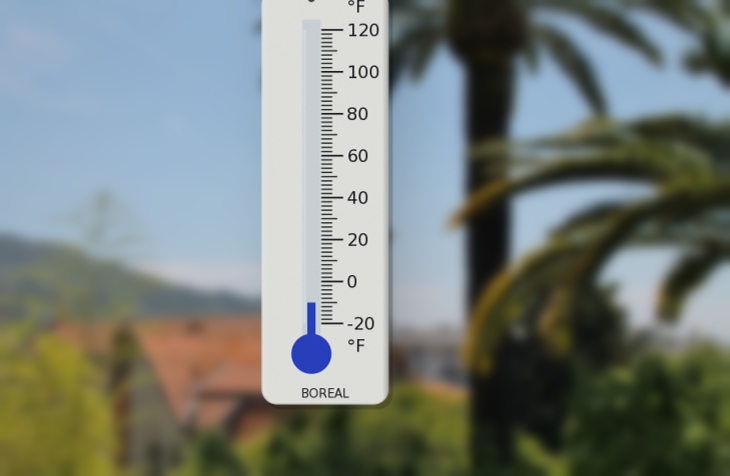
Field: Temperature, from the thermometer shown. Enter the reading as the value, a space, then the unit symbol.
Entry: -10 °F
